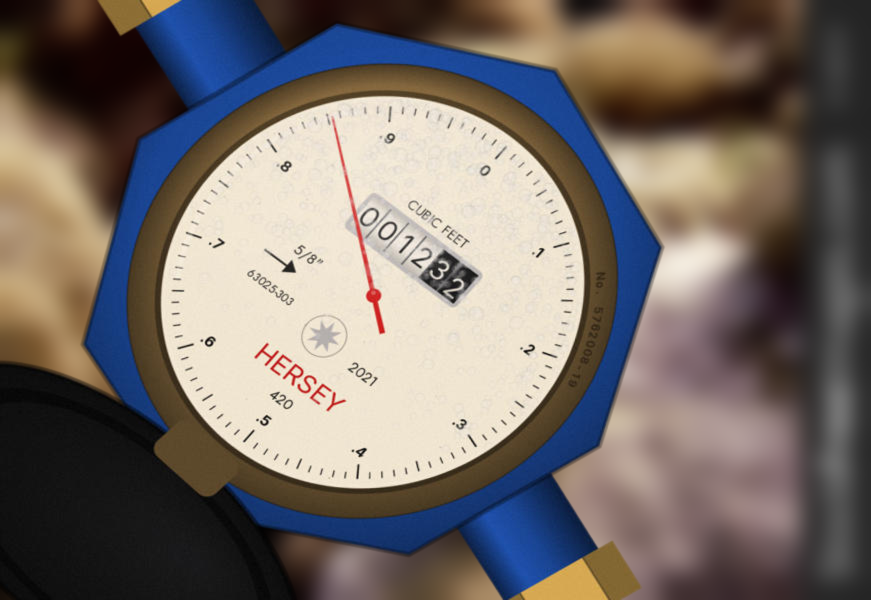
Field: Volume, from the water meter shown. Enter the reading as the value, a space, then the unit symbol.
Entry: 1231.85 ft³
